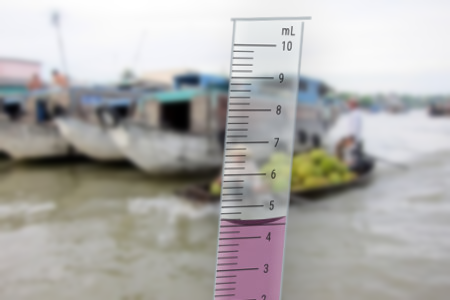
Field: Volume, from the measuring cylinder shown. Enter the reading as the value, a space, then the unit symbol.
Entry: 4.4 mL
